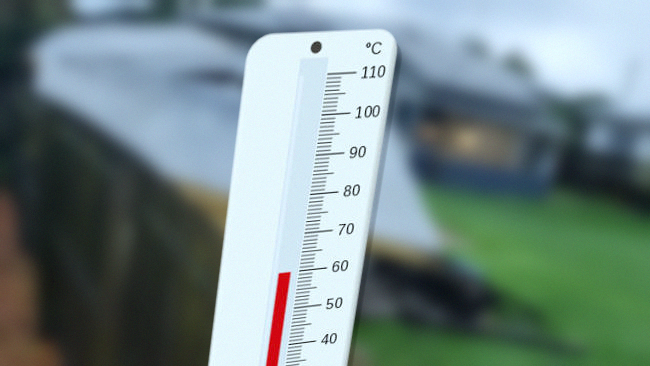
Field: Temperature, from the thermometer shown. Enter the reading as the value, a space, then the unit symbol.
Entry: 60 °C
